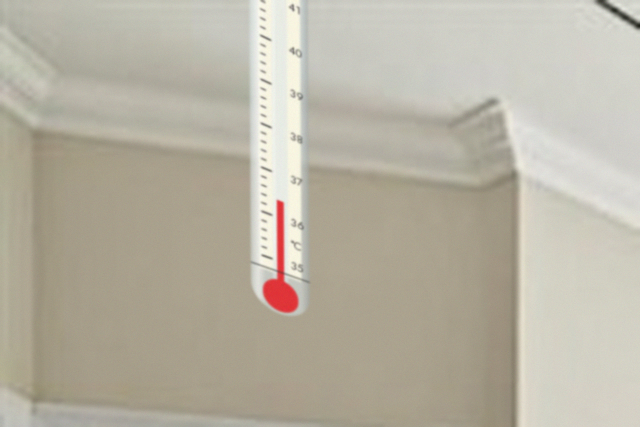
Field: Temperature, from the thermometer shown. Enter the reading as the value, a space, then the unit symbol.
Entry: 36.4 °C
